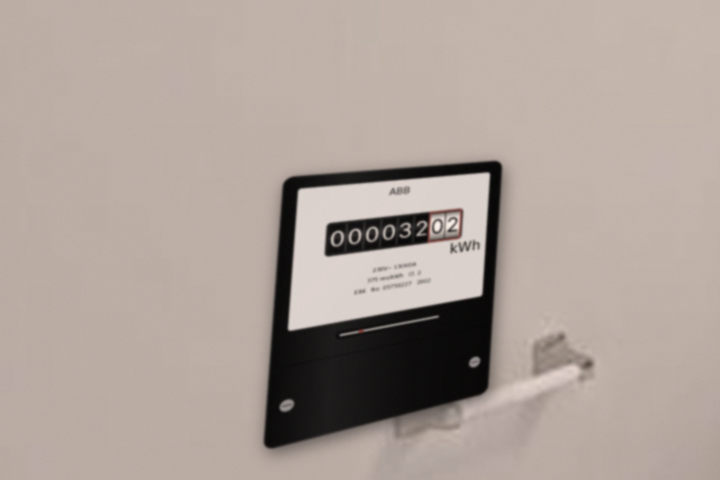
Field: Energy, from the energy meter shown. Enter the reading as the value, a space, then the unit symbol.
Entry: 32.02 kWh
